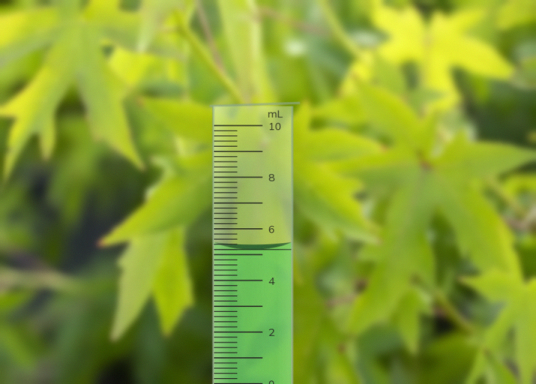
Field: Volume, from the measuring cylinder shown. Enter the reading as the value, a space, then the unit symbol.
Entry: 5.2 mL
